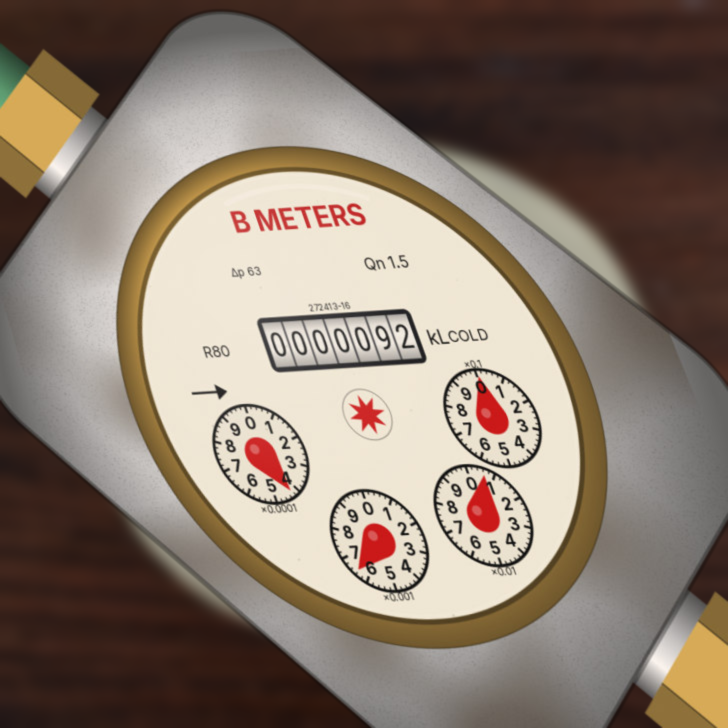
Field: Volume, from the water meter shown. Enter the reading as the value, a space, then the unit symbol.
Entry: 92.0064 kL
